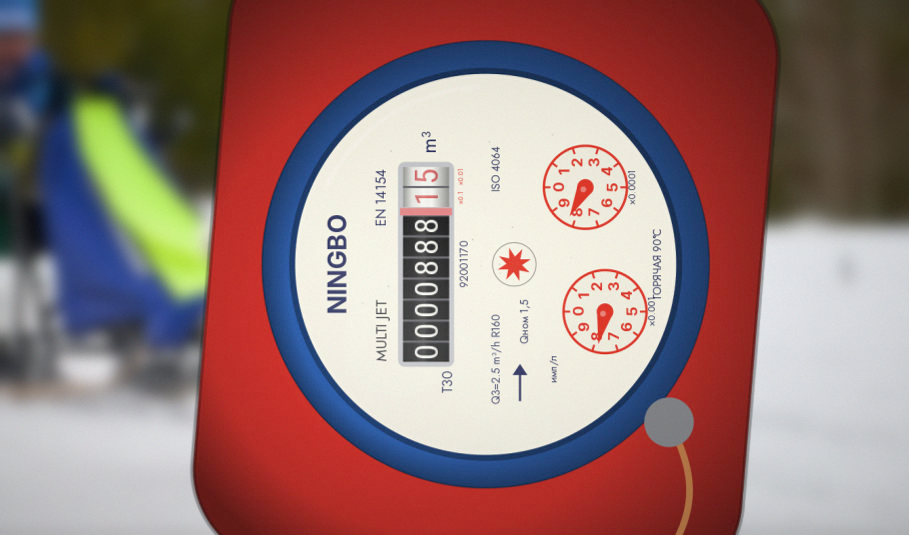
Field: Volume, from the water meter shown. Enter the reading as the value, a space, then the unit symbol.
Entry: 888.1578 m³
